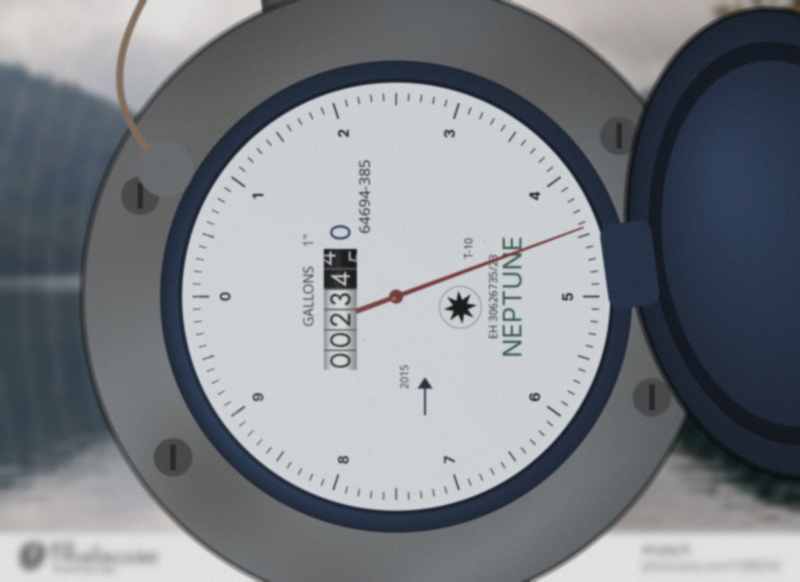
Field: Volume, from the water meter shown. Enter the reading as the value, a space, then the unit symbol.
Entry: 23444.4 gal
